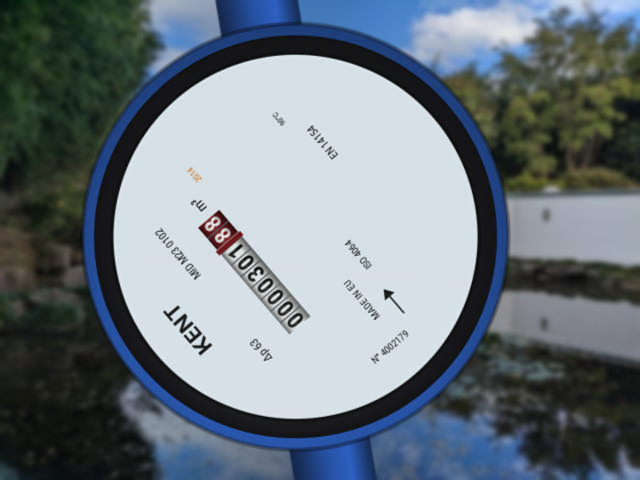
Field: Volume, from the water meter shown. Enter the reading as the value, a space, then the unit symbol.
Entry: 301.88 m³
